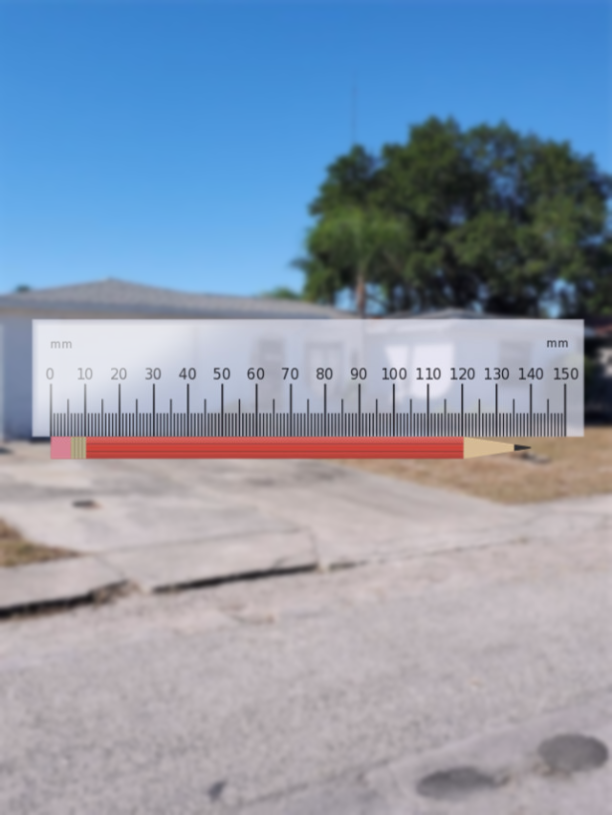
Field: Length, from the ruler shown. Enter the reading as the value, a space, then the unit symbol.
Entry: 140 mm
